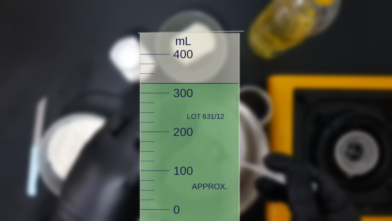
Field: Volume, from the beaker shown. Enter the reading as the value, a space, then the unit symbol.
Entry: 325 mL
